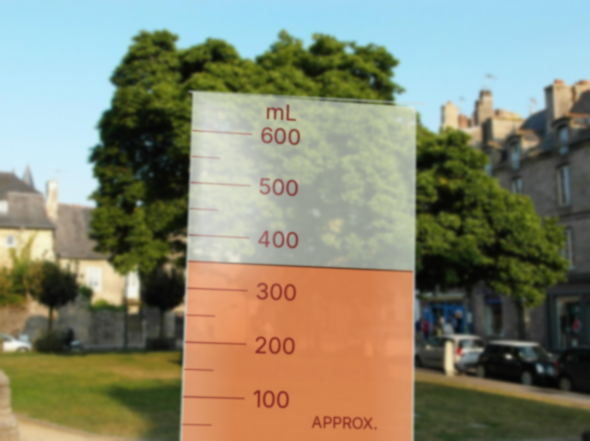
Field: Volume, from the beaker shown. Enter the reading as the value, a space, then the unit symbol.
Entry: 350 mL
